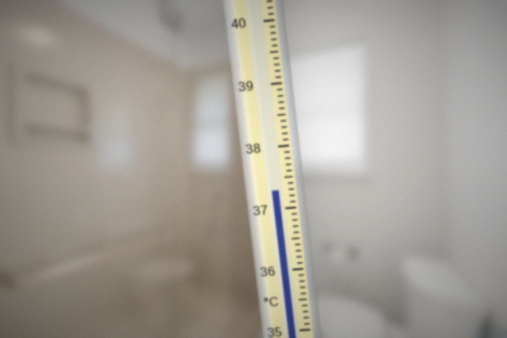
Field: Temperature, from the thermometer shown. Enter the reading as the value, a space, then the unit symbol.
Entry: 37.3 °C
